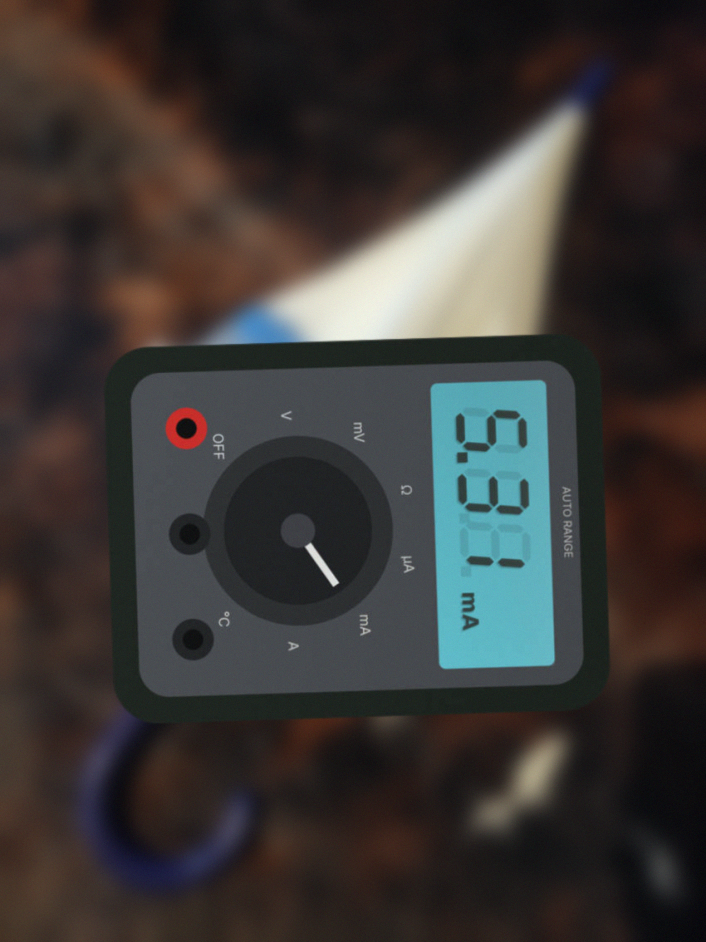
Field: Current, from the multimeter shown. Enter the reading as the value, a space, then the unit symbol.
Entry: 5.31 mA
